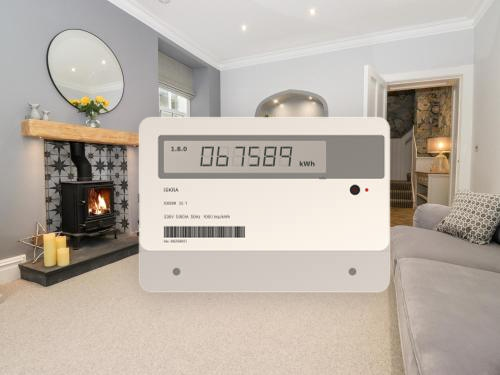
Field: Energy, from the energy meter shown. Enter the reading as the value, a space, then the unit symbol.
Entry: 67589 kWh
